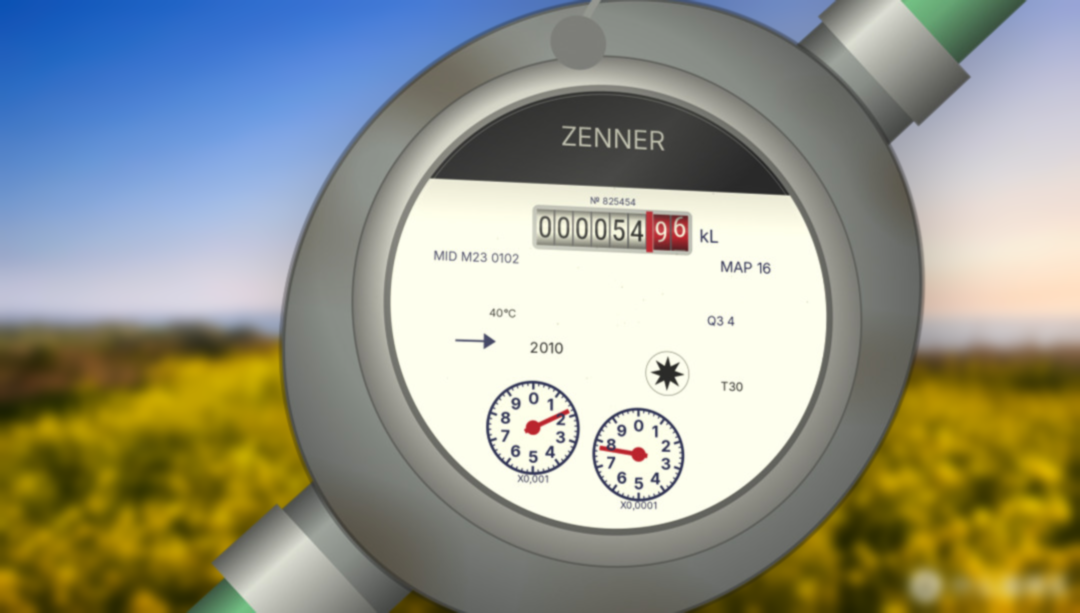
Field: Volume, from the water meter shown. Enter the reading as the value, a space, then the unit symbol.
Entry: 54.9617 kL
